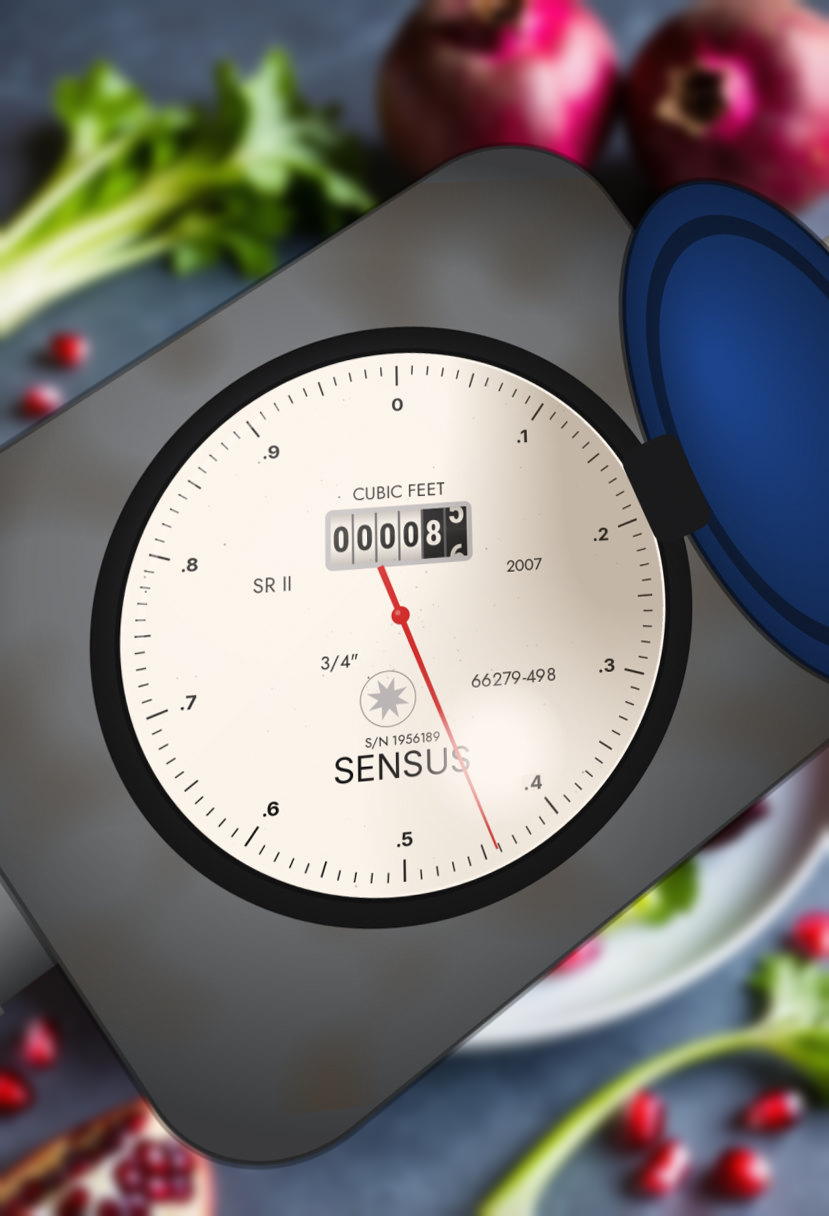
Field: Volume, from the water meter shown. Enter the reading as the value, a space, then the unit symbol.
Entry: 85.44 ft³
